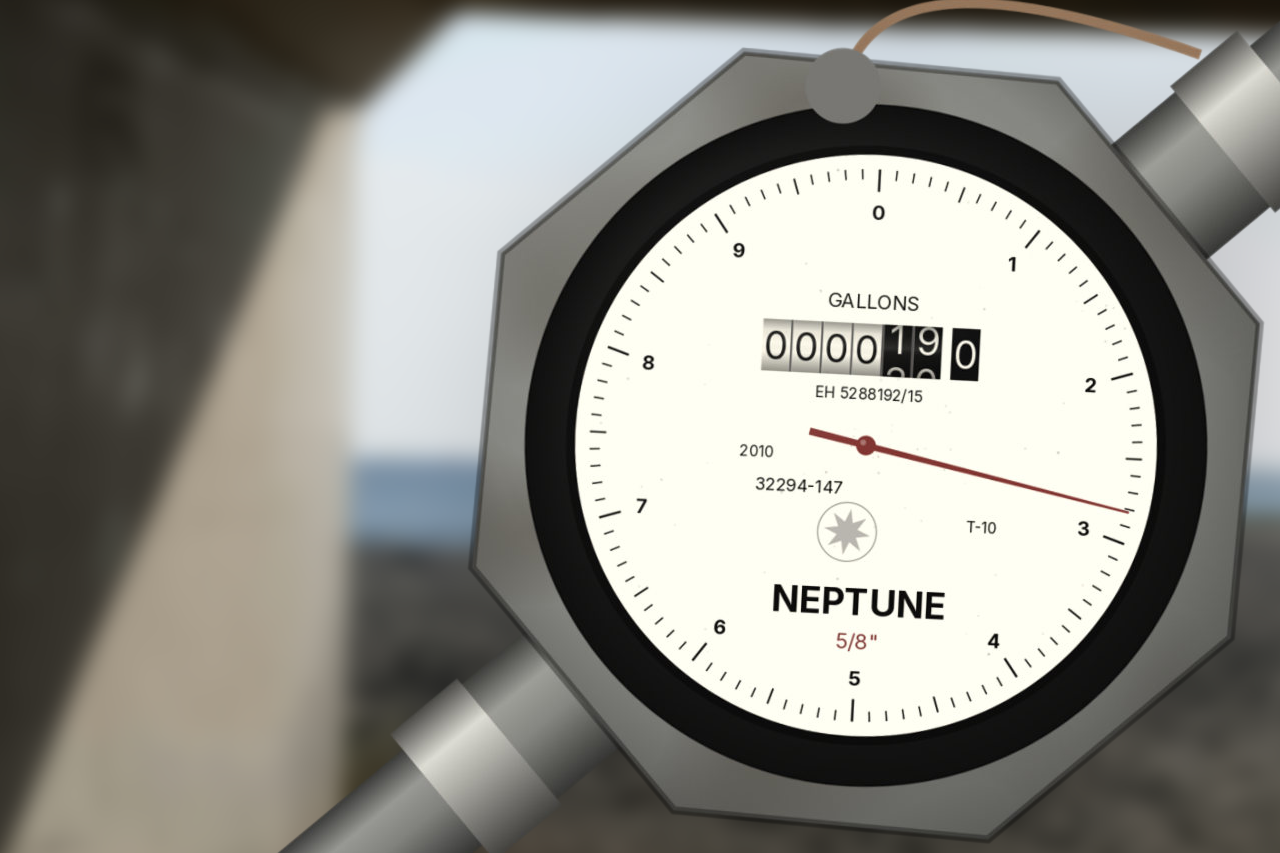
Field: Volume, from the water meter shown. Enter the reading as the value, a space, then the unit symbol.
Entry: 192.8 gal
